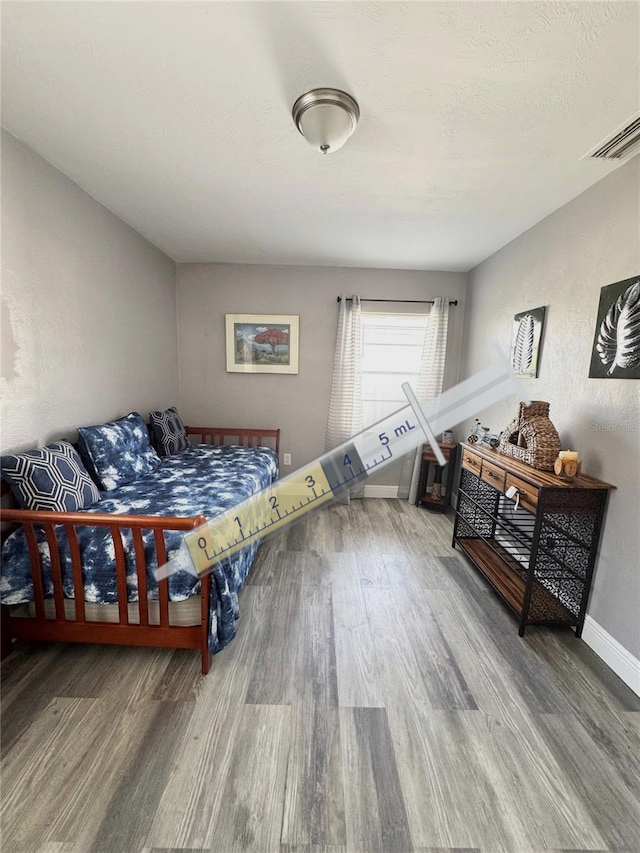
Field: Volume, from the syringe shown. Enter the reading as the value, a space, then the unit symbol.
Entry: 3.4 mL
